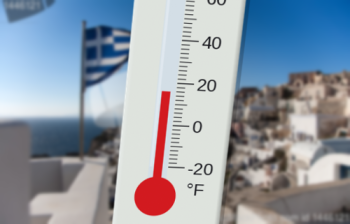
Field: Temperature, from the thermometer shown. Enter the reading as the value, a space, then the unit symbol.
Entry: 16 °F
